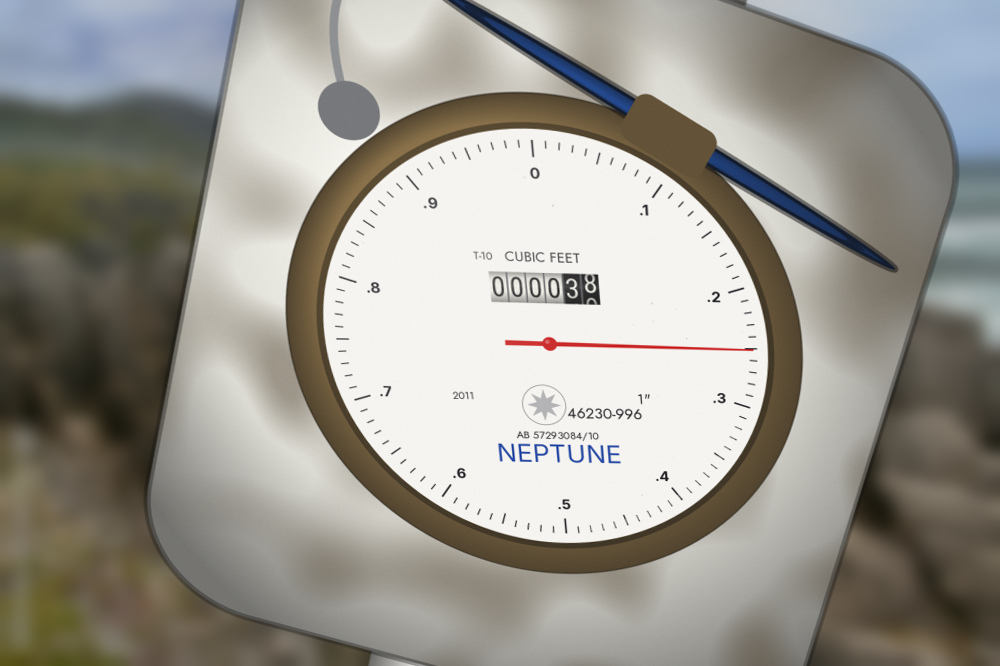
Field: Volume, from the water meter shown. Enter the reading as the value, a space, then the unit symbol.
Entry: 38.25 ft³
